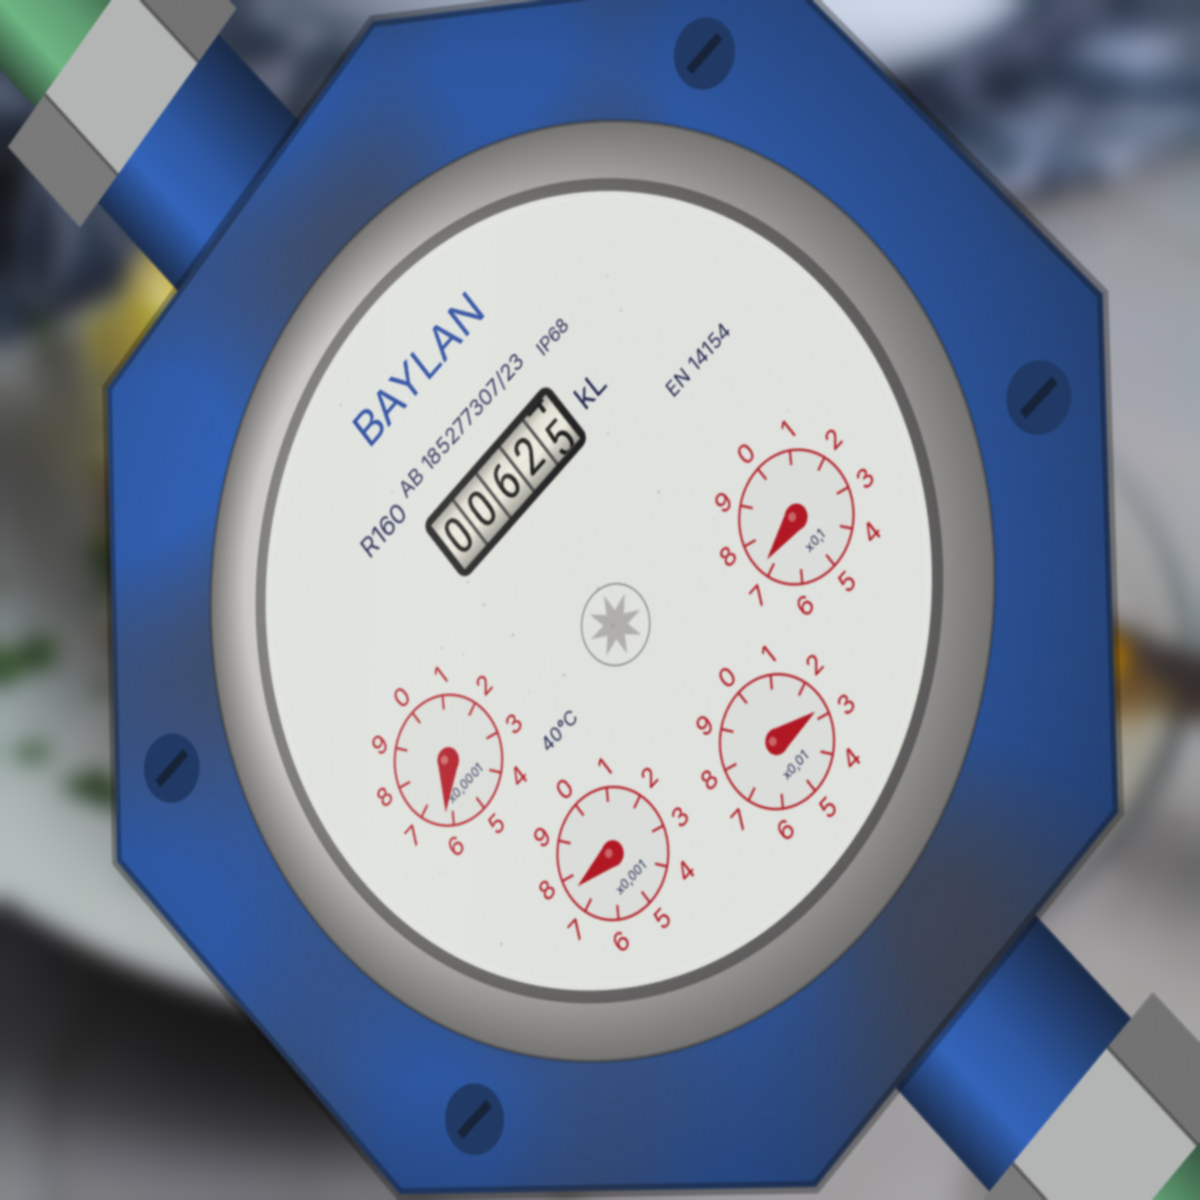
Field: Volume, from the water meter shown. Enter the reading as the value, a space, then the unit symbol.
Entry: 624.7276 kL
